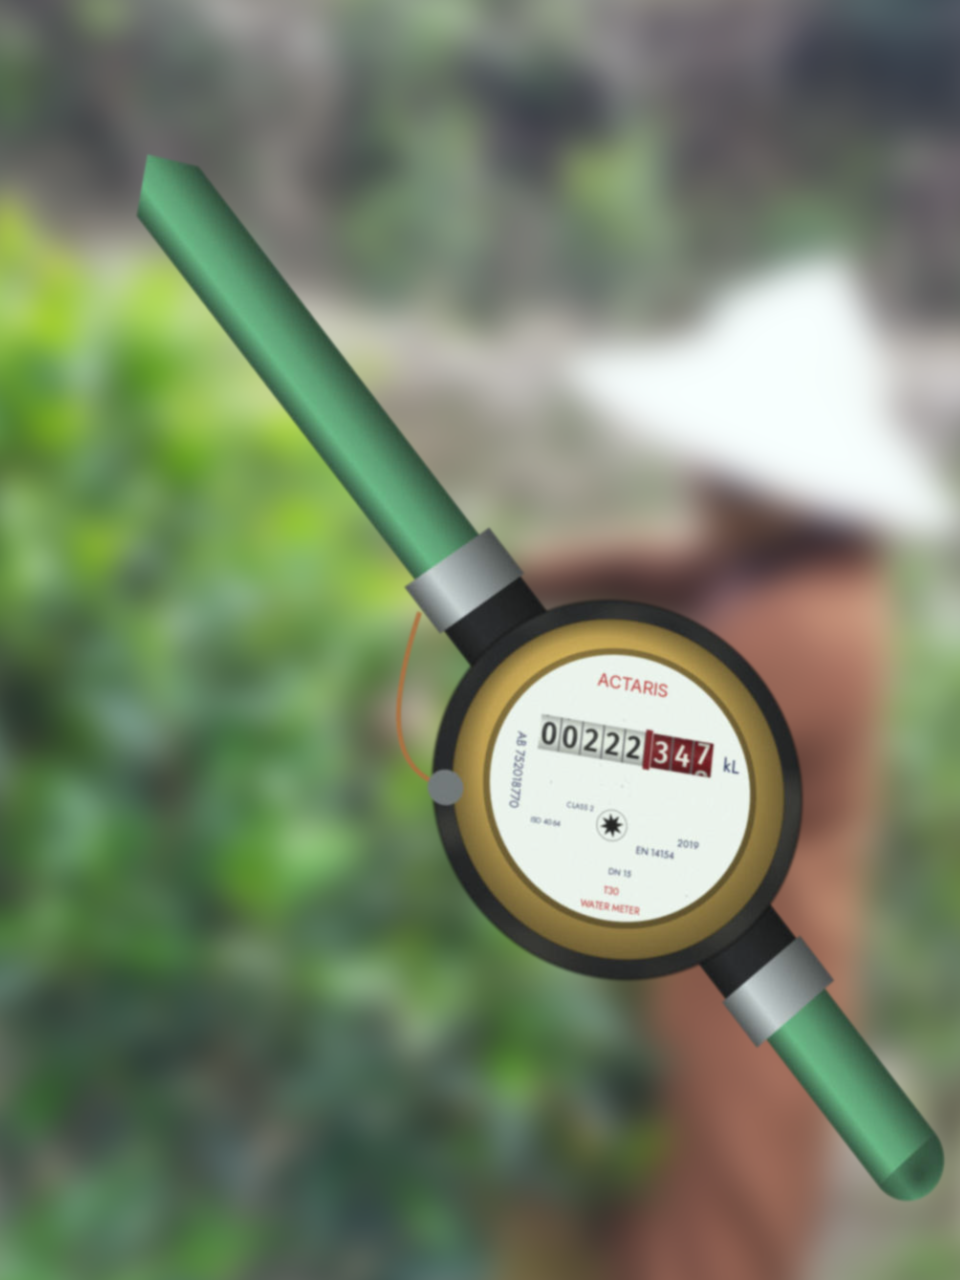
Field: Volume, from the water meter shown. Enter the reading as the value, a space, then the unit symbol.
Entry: 222.347 kL
